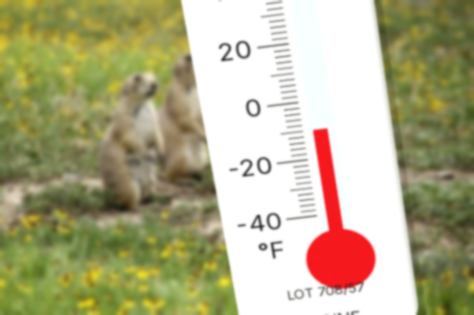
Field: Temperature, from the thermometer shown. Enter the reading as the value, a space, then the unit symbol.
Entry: -10 °F
